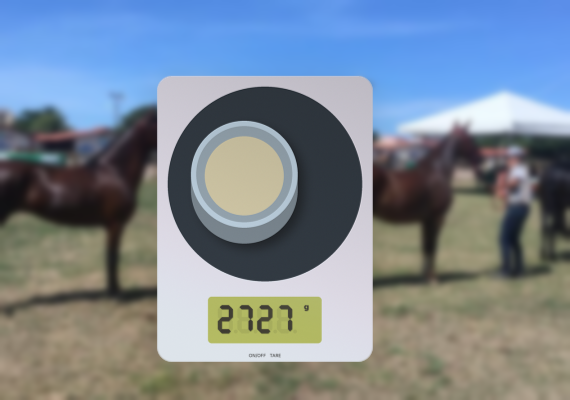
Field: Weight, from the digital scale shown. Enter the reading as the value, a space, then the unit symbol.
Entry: 2727 g
